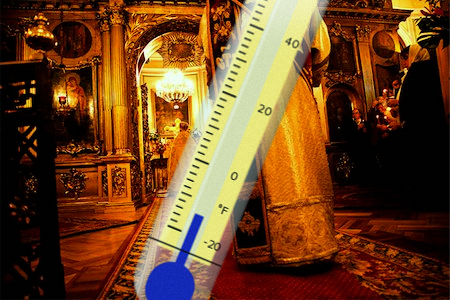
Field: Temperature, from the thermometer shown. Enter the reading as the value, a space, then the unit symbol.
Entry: -14 °F
